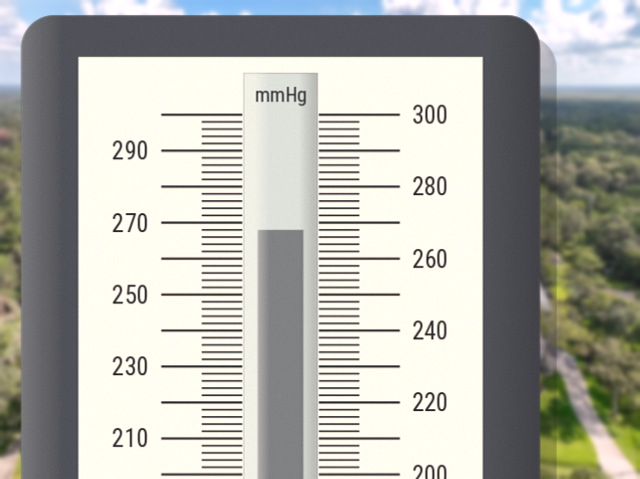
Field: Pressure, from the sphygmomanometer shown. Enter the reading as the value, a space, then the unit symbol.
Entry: 268 mmHg
